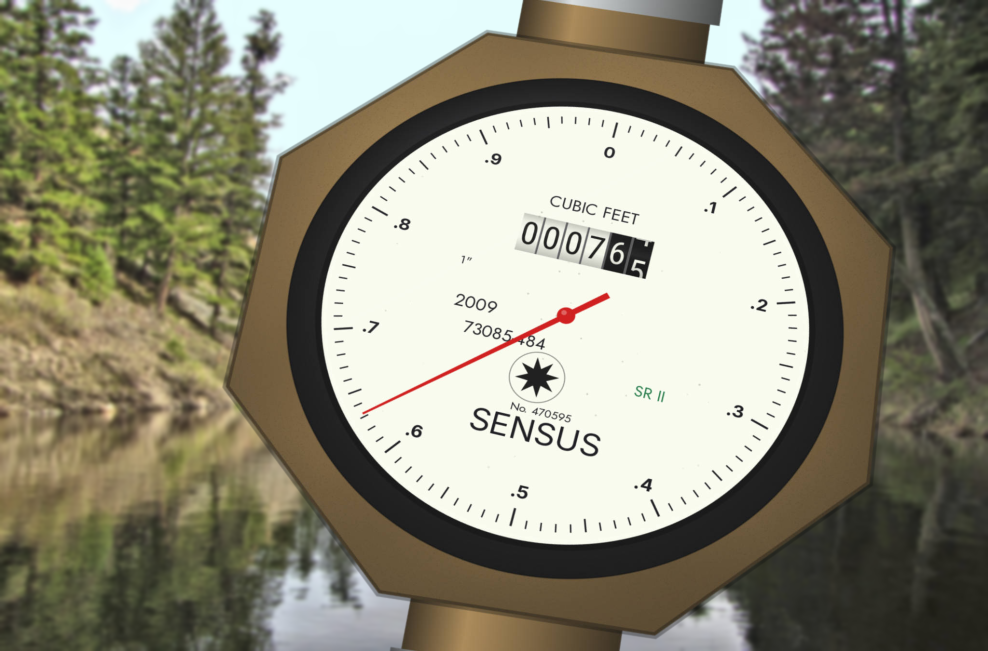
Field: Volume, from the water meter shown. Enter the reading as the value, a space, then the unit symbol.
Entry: 764.63 ft³
